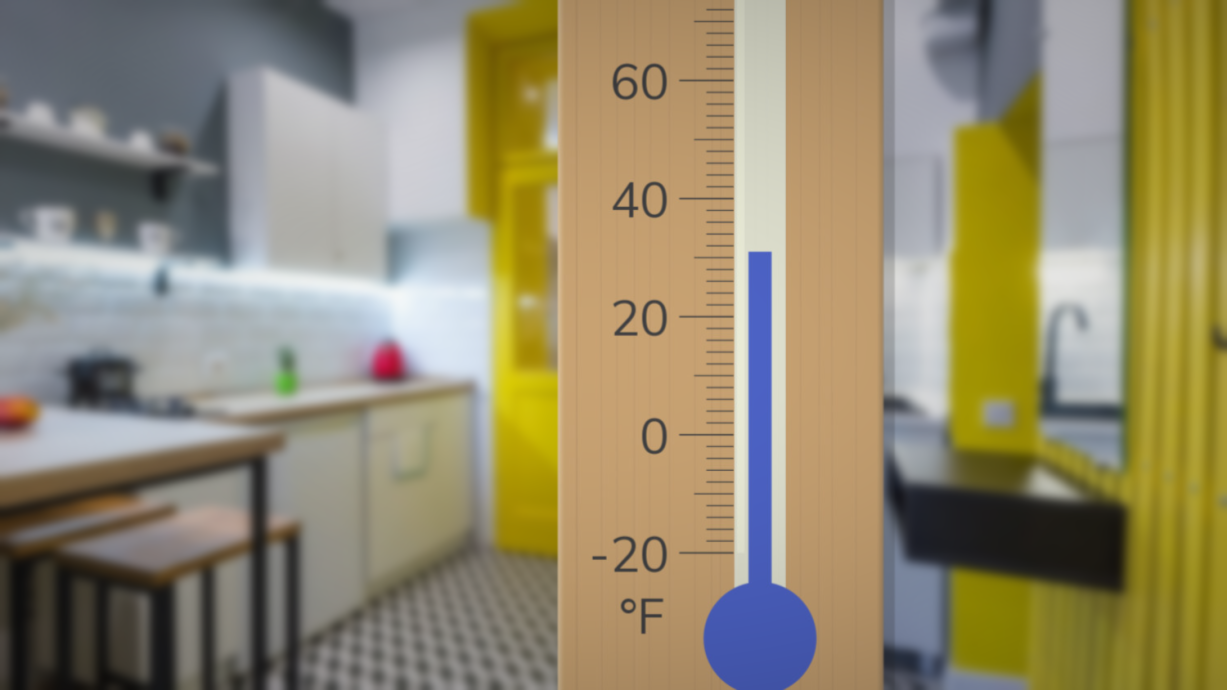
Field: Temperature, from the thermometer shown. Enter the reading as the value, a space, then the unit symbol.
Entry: 31 °F
